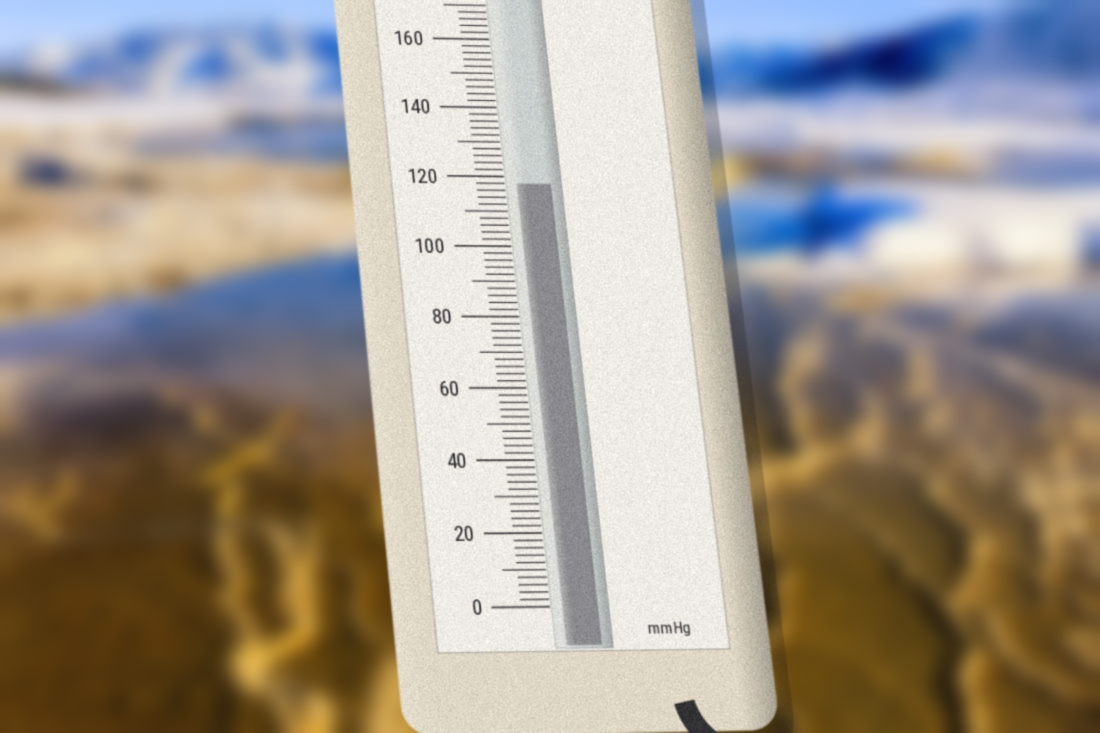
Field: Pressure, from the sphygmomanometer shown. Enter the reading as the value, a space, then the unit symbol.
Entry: 118 mmHg
